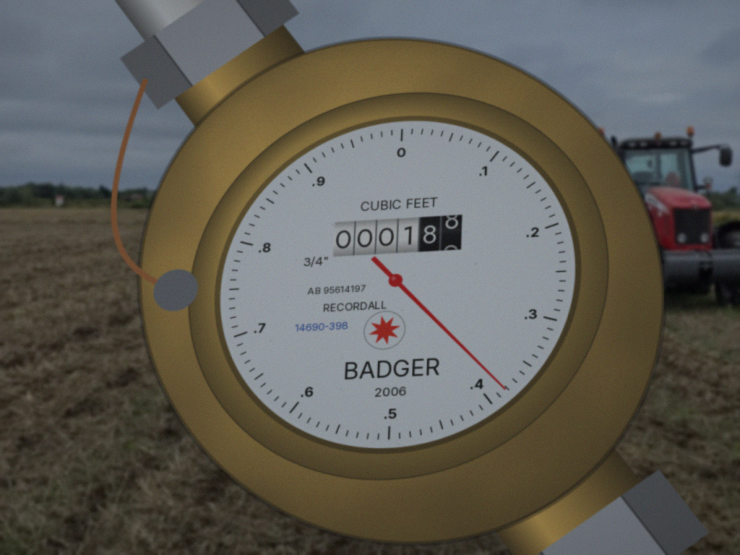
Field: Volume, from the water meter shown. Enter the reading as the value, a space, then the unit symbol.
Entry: 188.38 ft³
